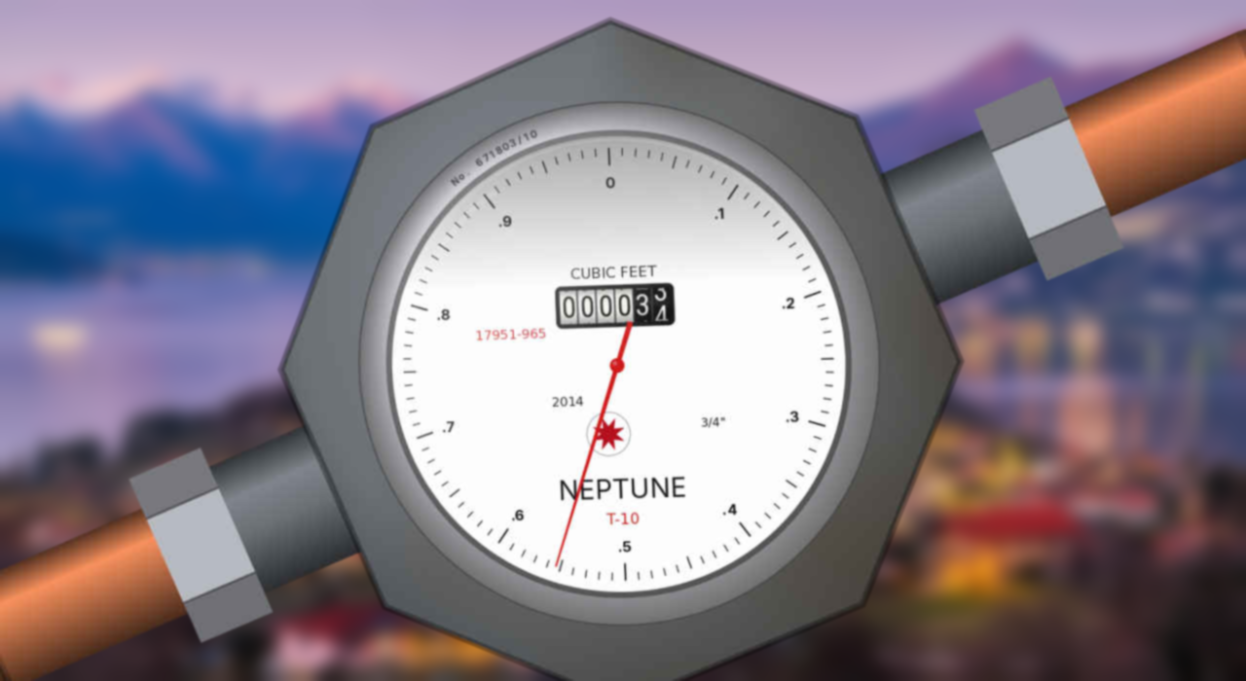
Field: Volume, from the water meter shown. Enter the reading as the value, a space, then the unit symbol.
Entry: 33.55 ft³
